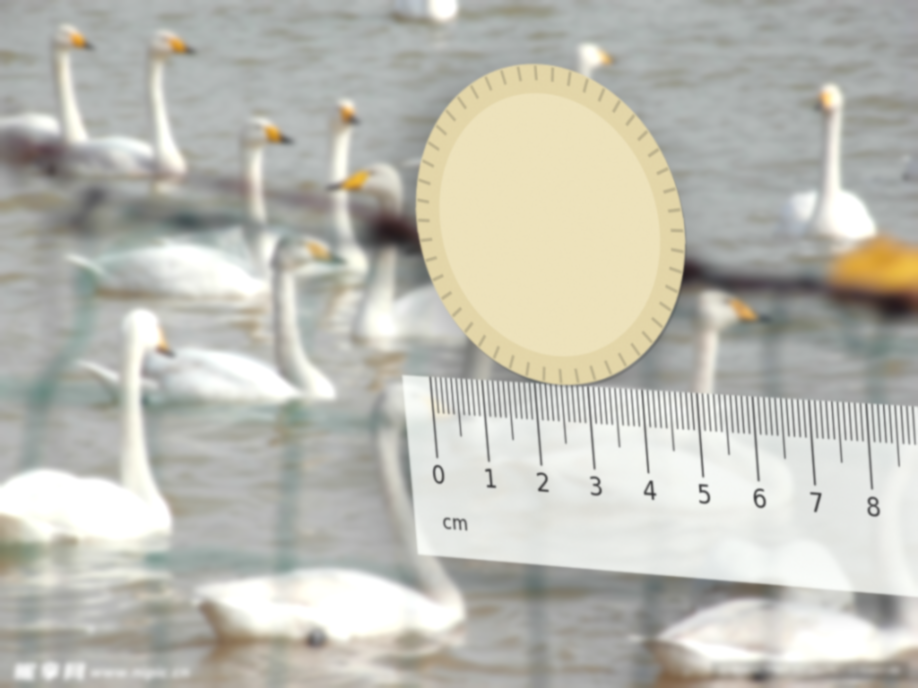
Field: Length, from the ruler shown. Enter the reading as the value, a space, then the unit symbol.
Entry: 5 cm
